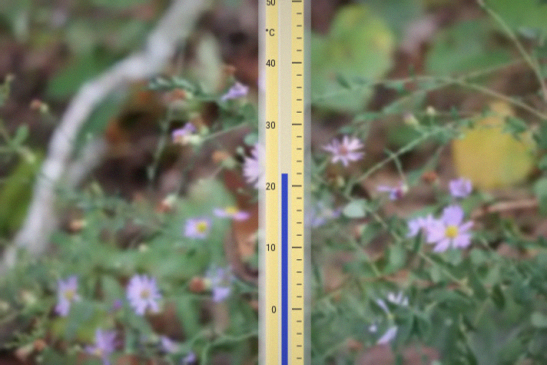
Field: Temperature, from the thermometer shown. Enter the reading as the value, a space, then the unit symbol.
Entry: 22 °C
